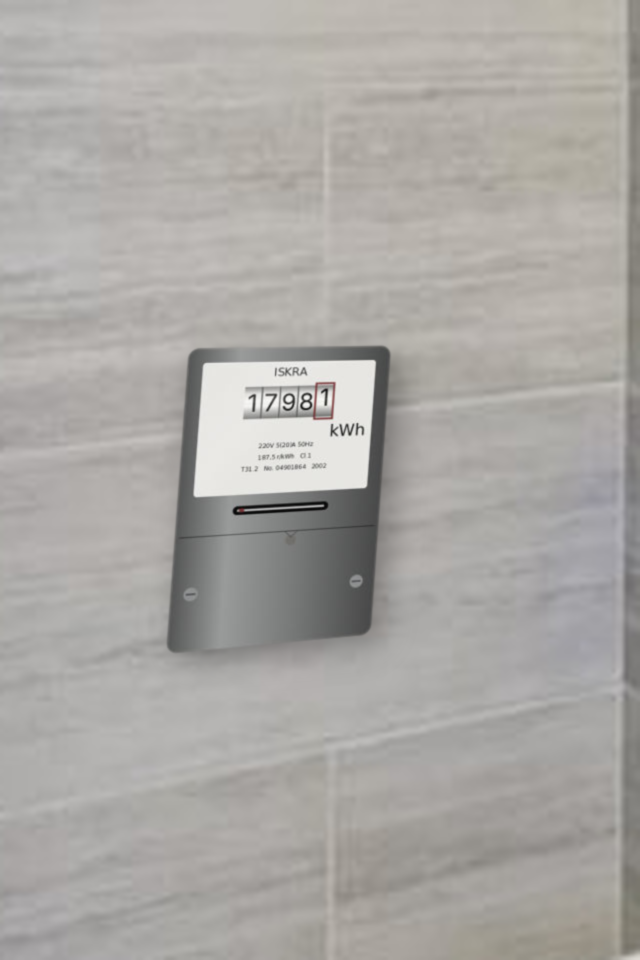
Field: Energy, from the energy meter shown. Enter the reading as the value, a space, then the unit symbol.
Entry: 1798.1 kWh
